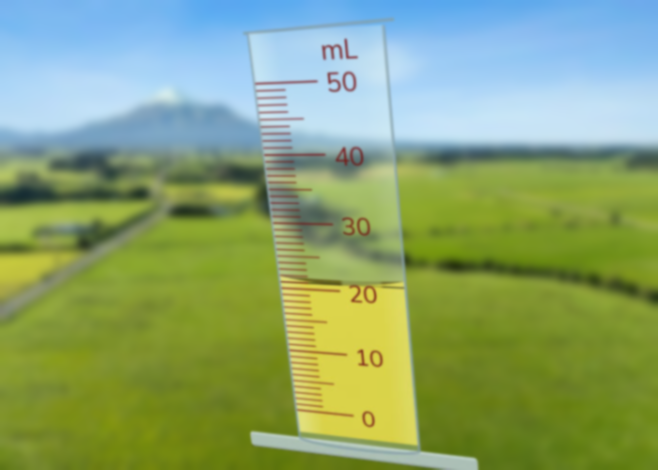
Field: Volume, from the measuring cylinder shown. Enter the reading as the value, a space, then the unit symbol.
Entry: 21 mL
